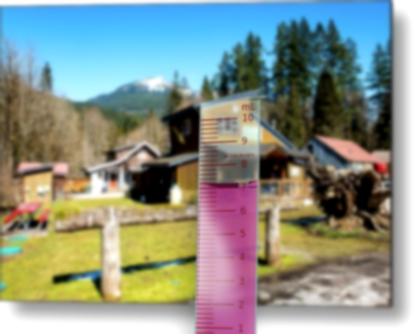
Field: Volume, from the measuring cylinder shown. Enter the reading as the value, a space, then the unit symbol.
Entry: 7 mL
